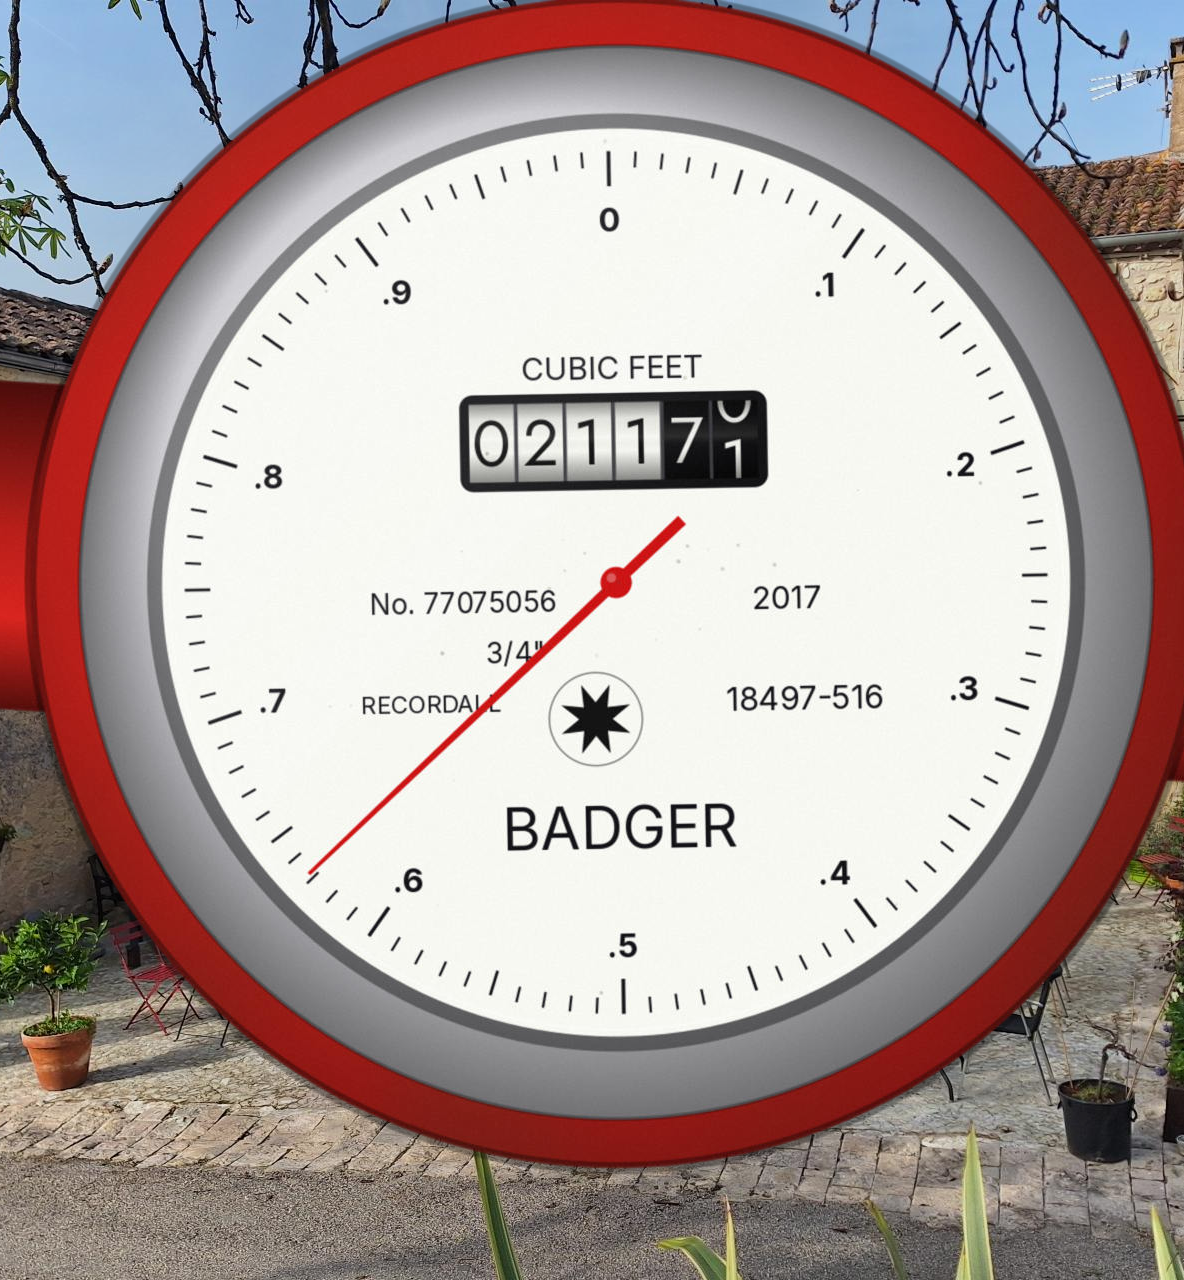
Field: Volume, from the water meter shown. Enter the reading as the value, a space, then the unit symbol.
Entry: 21170.63 ft³
